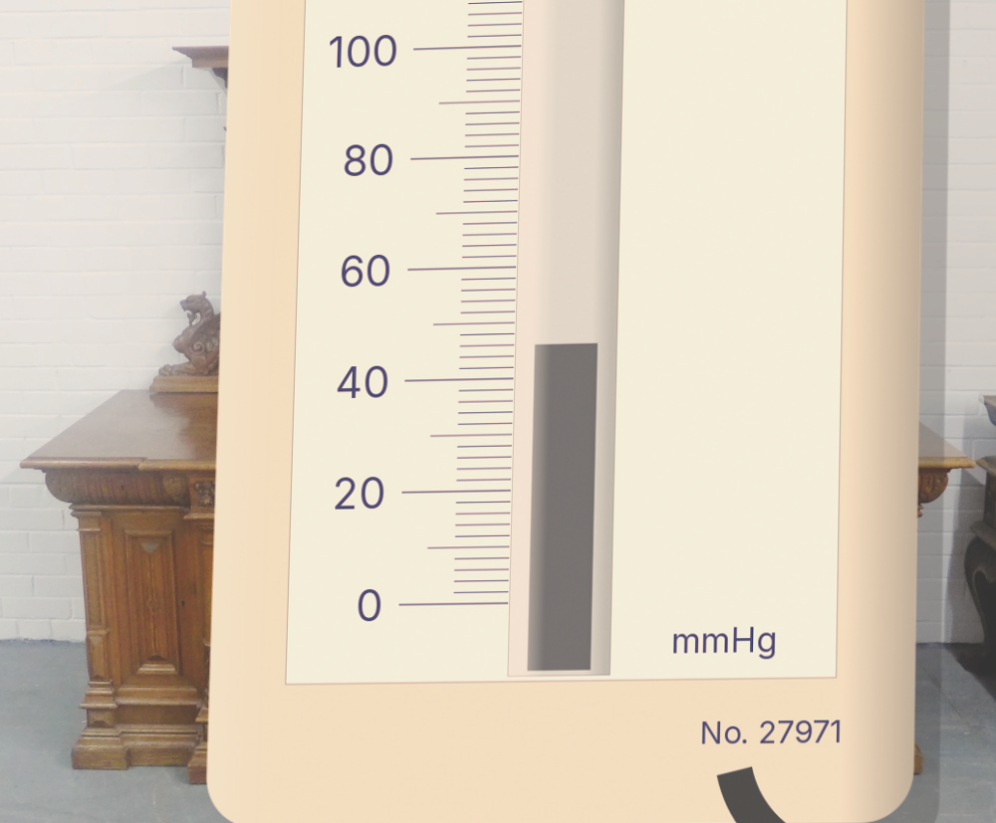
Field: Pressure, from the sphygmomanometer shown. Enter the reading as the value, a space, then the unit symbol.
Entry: 46 mmHg
